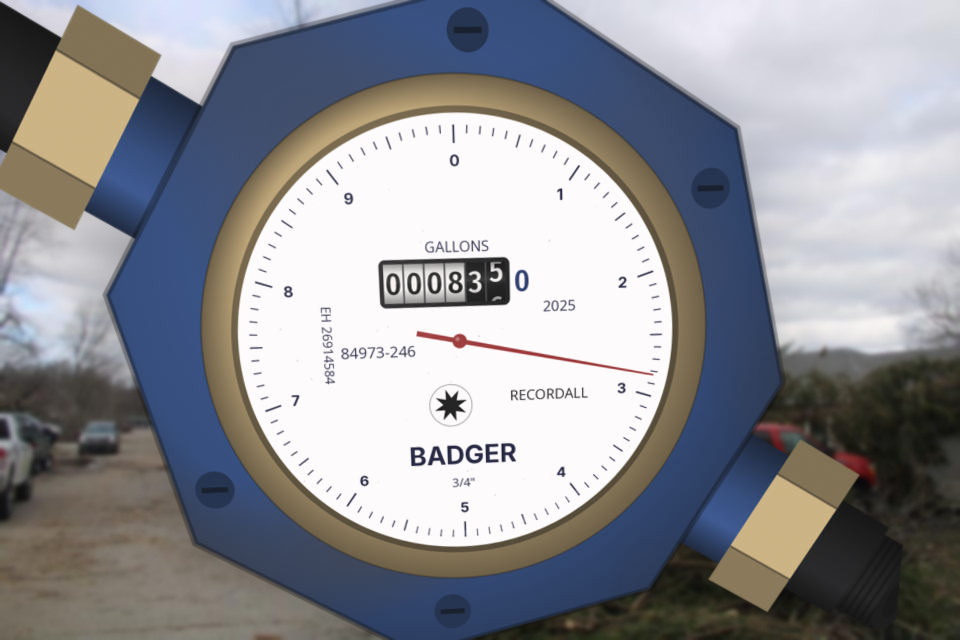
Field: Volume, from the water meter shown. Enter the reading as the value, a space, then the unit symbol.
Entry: 8352.8 gal
